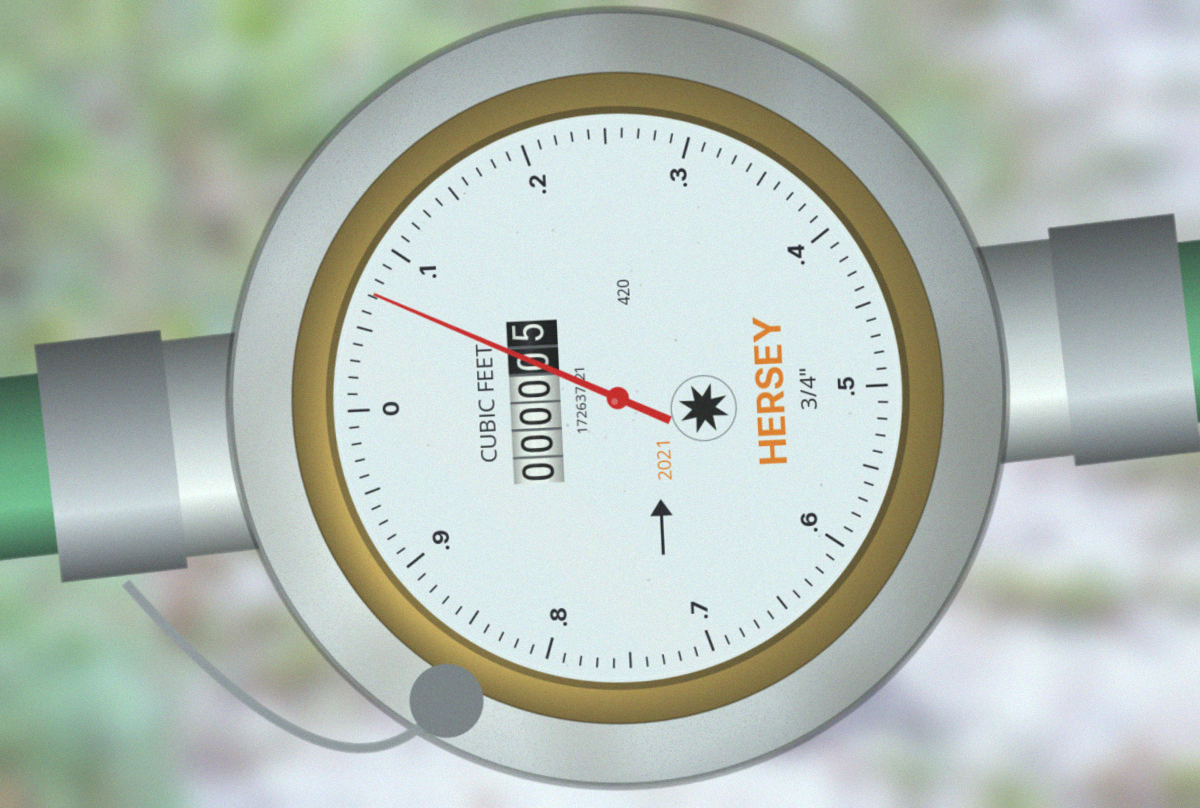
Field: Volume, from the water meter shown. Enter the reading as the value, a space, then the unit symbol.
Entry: 5.07 ft³
